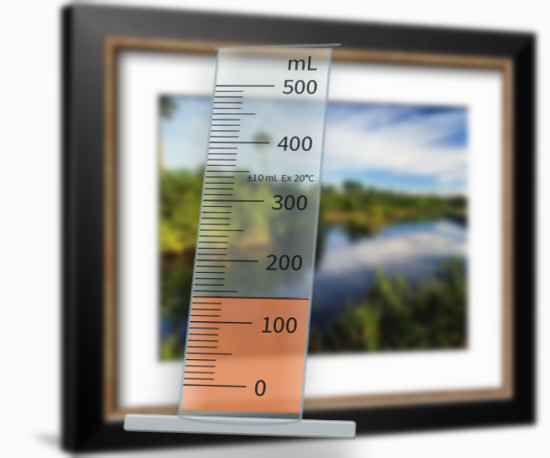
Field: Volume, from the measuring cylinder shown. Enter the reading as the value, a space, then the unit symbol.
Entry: 140 mL
